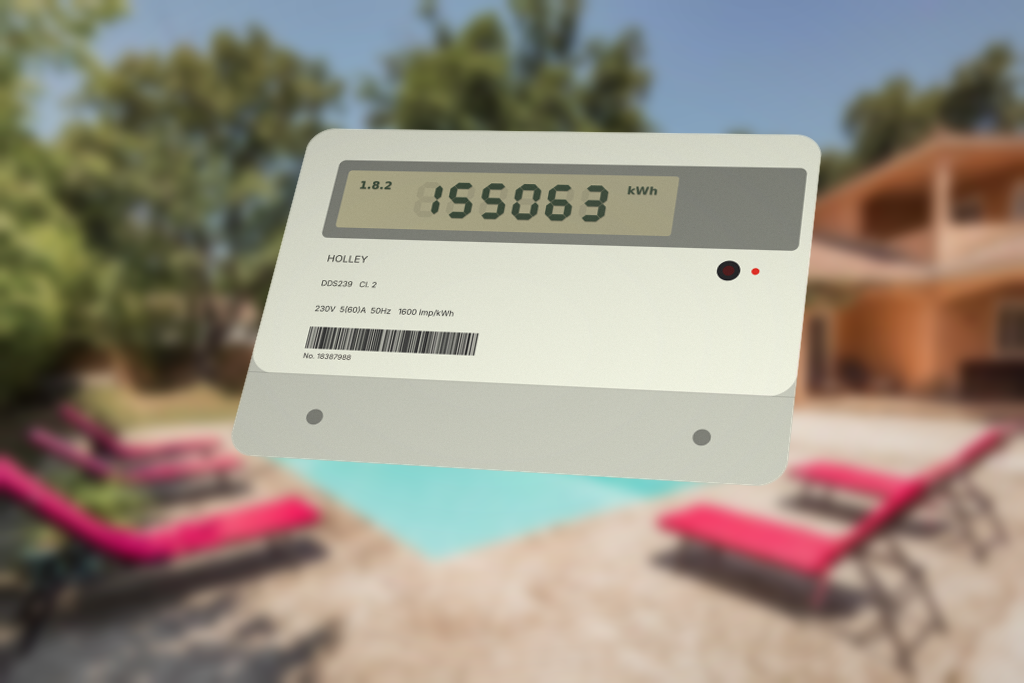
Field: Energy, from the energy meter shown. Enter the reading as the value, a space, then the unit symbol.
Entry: 155063 kWh
